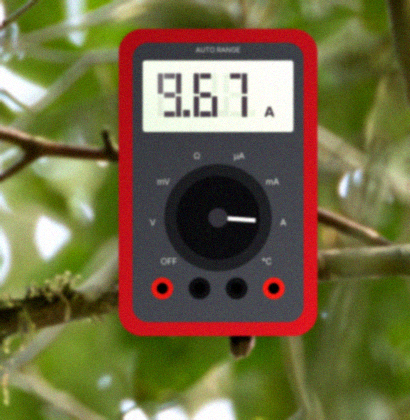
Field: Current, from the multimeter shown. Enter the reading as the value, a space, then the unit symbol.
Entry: 9.67 A
